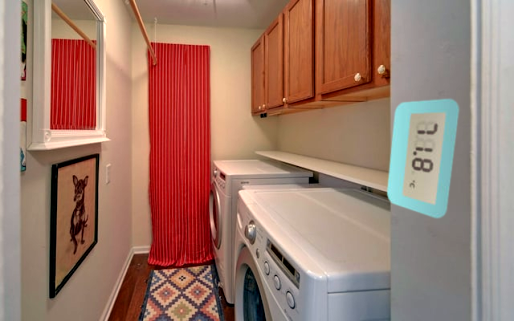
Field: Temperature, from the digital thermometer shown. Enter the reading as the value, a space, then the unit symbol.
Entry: 71.8 °C
